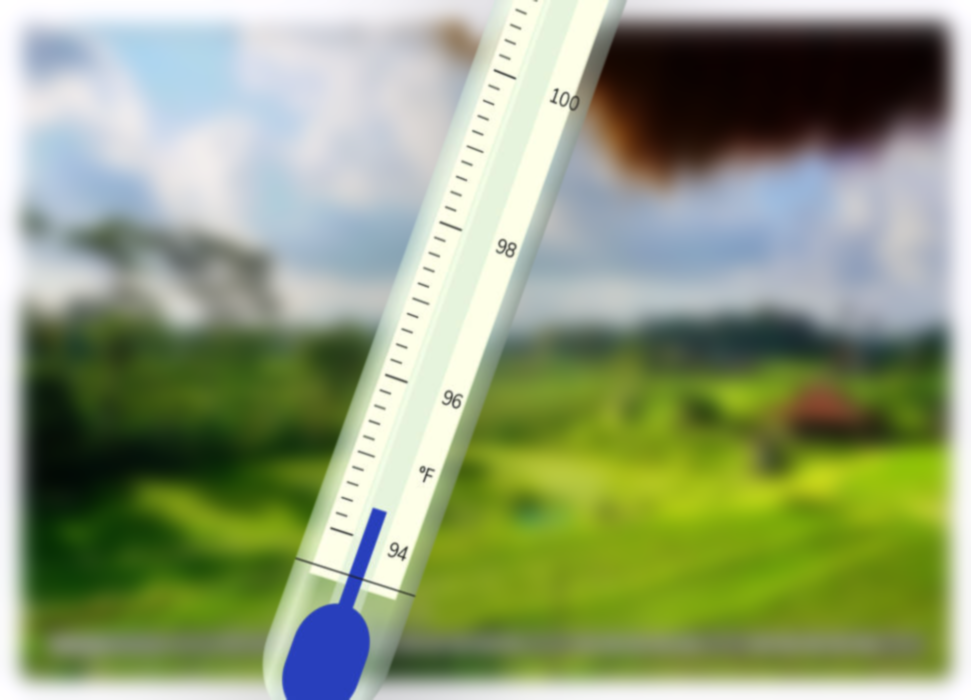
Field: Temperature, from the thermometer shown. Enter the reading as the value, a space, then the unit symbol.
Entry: 94.4 °F
